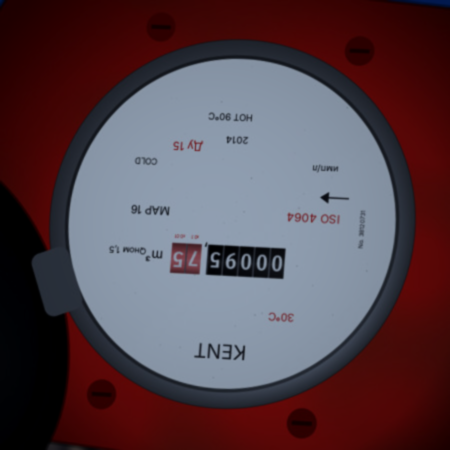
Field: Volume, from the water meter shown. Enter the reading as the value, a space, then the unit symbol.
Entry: 95.75 m³
